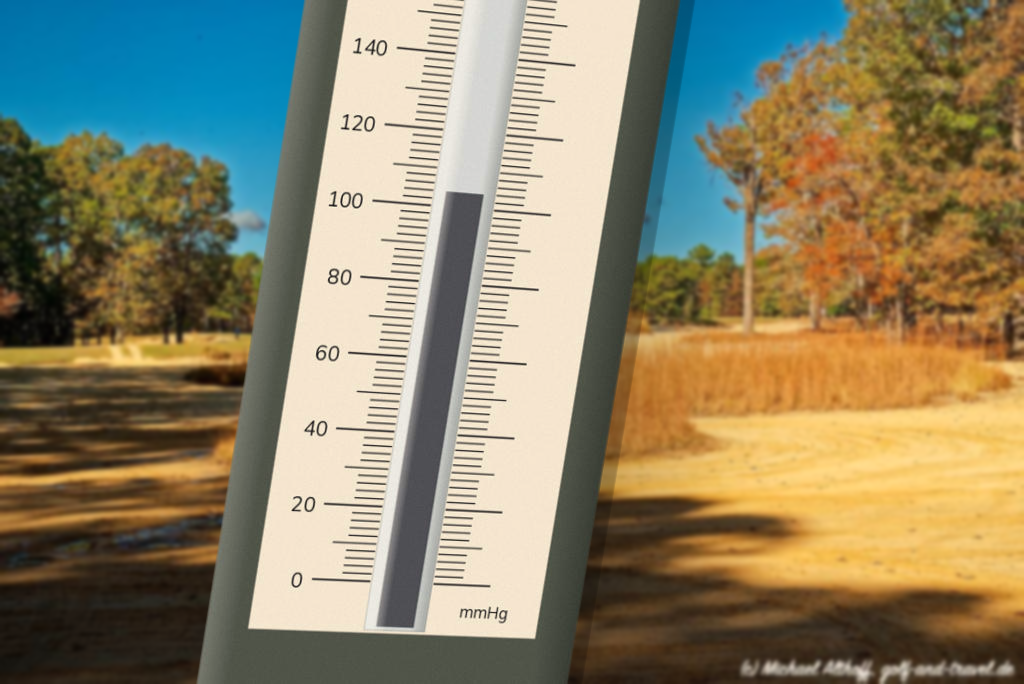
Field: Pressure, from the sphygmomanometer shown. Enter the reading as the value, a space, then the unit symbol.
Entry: 104 mmHg
